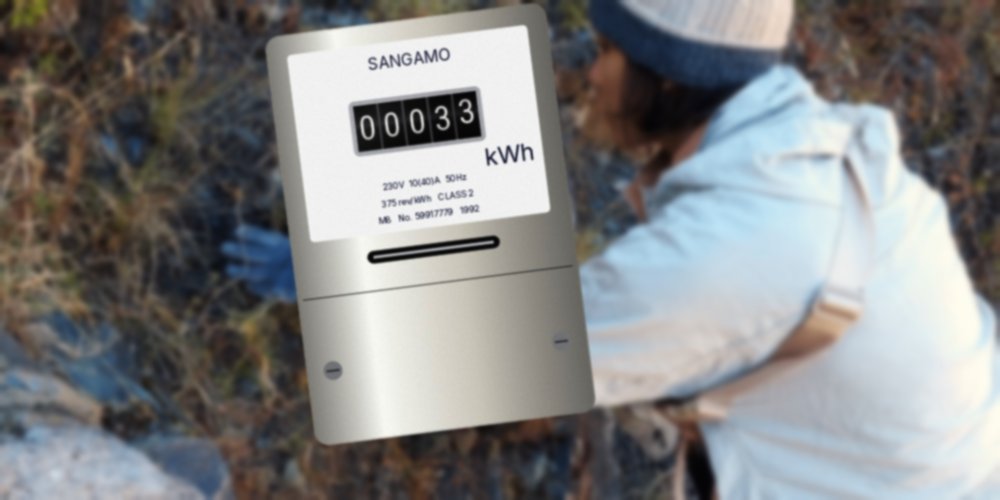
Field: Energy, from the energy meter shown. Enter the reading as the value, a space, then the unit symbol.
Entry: 33 kWh
